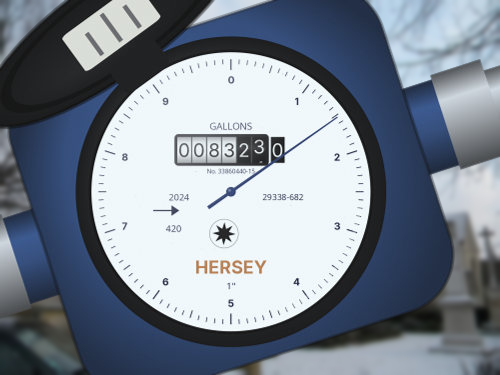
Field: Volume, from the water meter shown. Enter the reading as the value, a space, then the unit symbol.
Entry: 83231.5 gal
